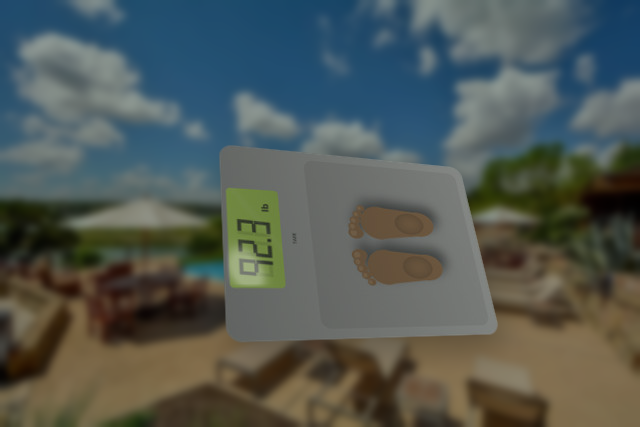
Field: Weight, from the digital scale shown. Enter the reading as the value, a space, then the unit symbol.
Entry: 92.3 lb
